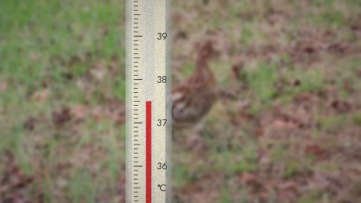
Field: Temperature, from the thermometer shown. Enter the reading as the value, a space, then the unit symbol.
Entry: 37.5 °C
